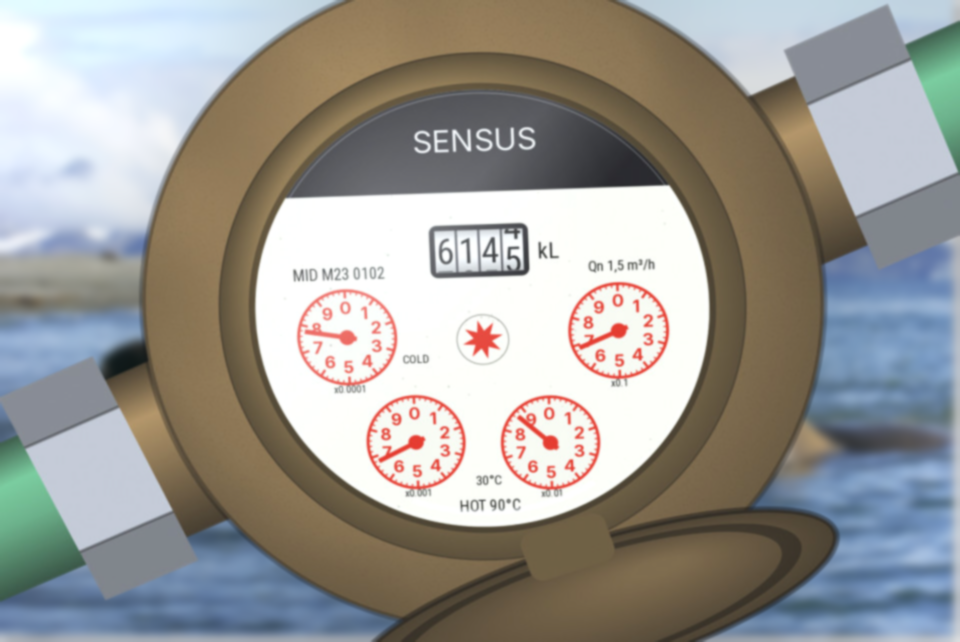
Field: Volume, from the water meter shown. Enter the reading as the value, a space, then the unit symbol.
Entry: 6144.6867 kL
